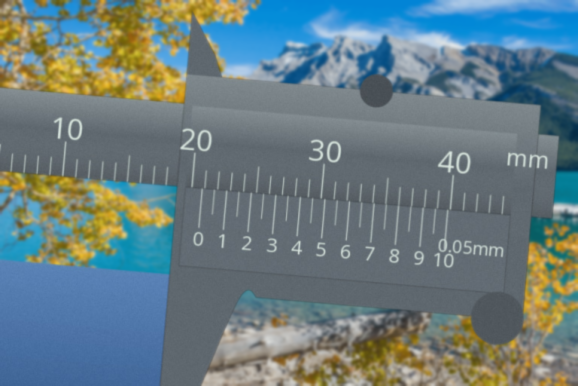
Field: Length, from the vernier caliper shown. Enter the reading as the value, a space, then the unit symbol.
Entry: 20.8 mm
